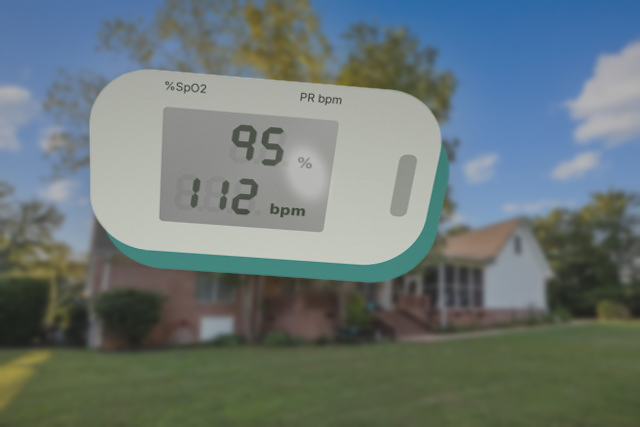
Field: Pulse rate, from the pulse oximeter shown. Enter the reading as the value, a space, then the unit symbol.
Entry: 112 bpm
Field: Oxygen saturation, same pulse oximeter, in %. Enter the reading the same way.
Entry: 95 %
